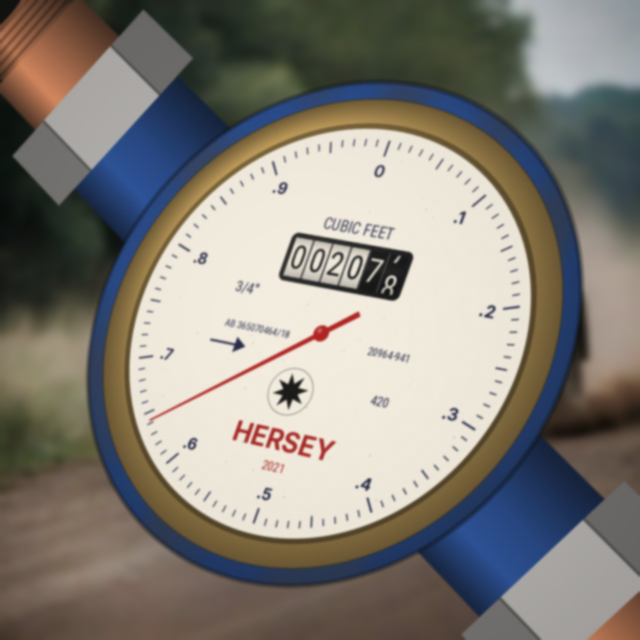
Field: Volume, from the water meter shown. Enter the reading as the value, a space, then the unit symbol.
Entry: 2077.64 ft³
